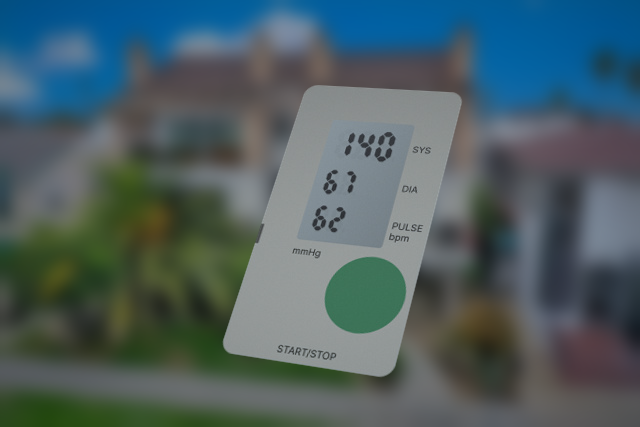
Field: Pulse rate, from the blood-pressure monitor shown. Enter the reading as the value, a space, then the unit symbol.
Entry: 62 bpm
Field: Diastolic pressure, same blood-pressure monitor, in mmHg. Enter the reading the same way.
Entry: 67 mmHg
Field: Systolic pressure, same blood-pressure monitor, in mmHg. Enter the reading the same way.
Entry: 140 mmHg
